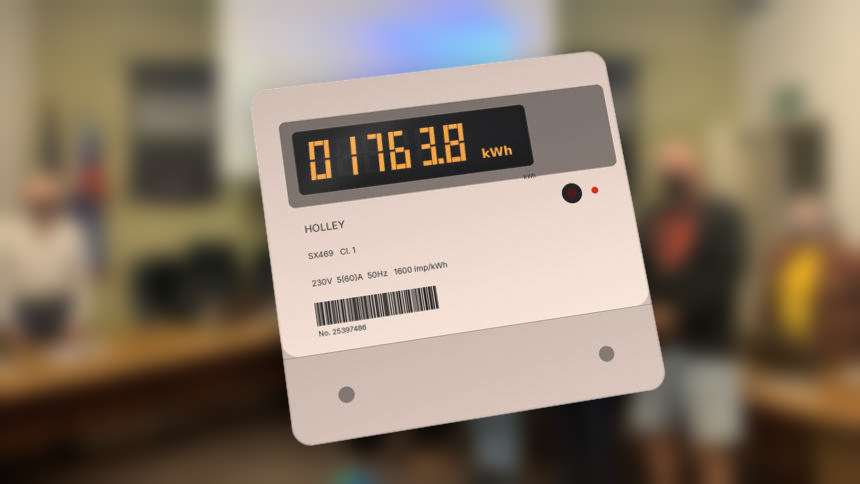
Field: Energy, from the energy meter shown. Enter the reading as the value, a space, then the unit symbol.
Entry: 1763.8 kWh
